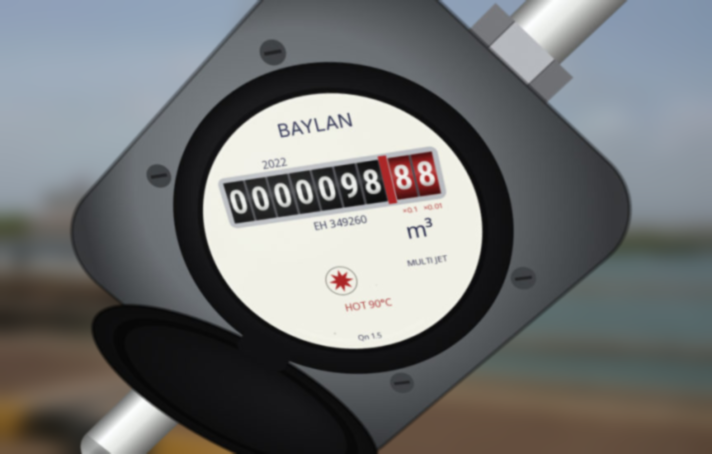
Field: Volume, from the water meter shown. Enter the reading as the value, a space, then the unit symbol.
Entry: 98.88 m³
